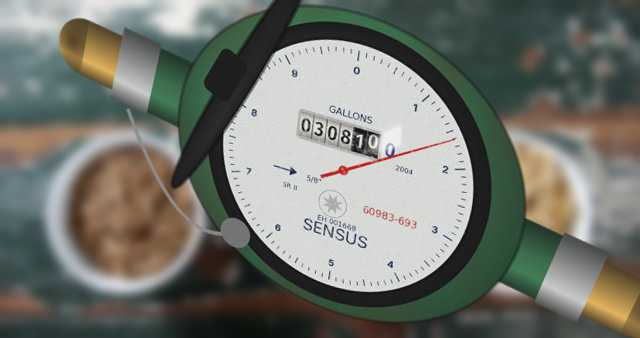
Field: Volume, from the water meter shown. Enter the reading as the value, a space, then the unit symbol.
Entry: 308101.6 gal
